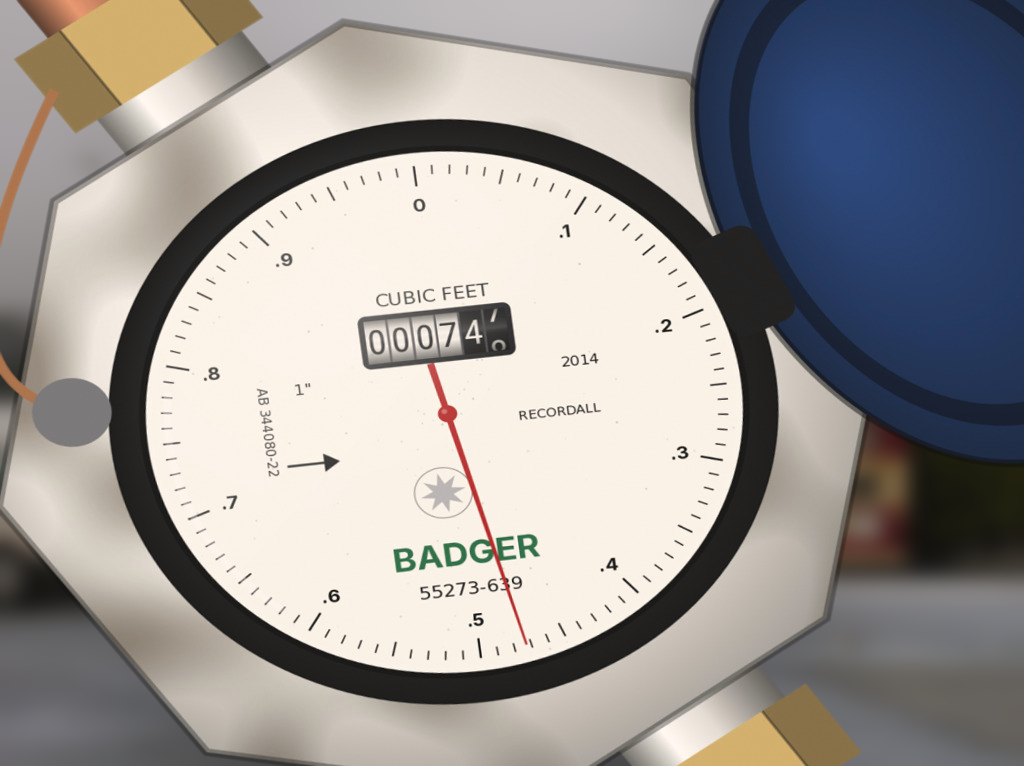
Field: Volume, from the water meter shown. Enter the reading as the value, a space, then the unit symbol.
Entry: 747.47 ft³
